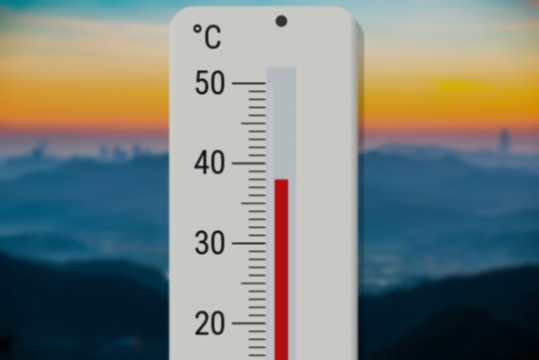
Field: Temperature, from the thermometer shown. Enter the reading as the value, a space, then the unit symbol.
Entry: 38 °C
